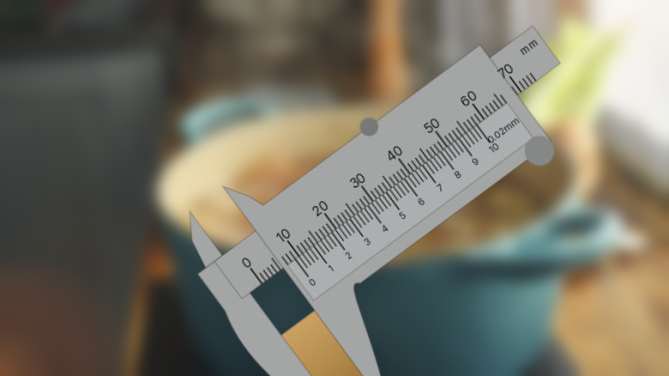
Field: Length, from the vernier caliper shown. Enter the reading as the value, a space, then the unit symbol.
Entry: 9.0 mm
